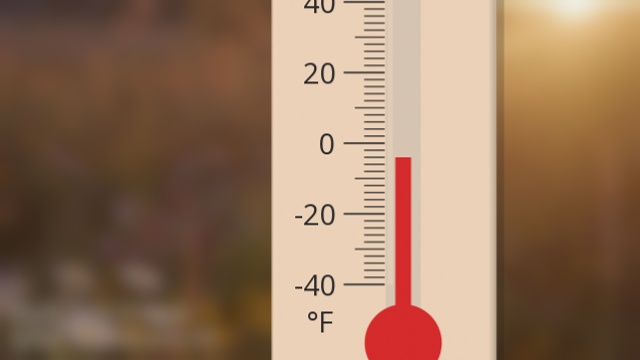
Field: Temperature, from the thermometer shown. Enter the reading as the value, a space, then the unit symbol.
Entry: -4 °F
